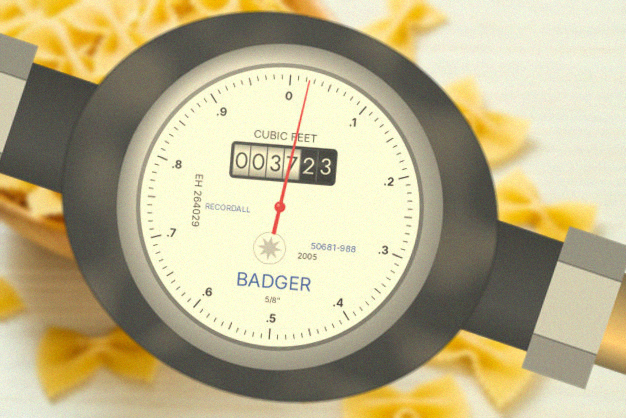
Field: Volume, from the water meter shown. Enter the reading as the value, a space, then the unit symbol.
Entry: 3723.02 ft³
